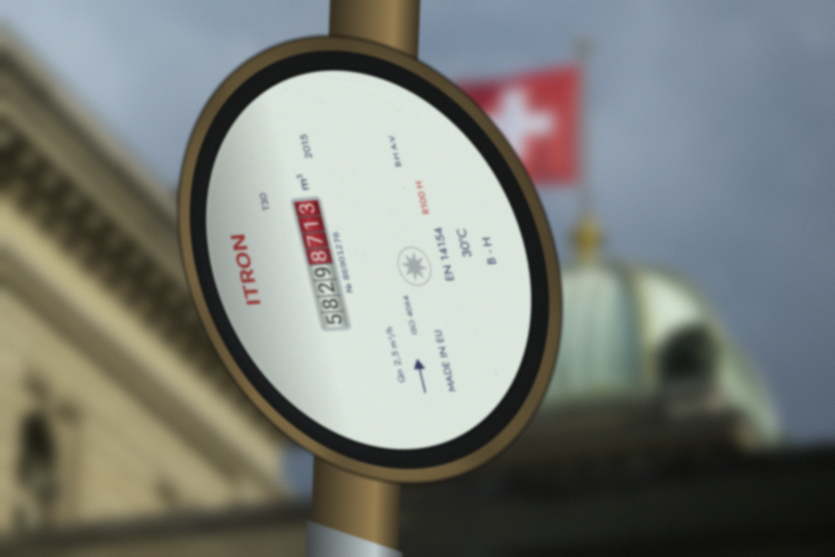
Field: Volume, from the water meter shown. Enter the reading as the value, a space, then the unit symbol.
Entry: 5829.8713 m³
